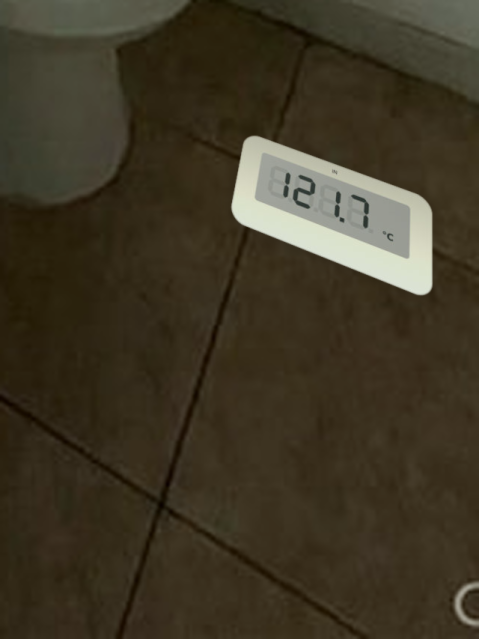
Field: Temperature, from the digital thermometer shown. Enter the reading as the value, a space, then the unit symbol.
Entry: 121.7 °C
